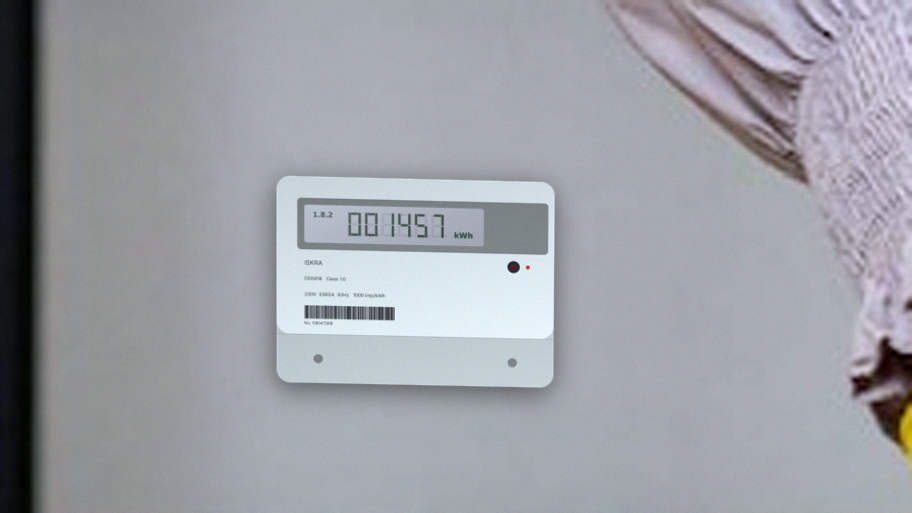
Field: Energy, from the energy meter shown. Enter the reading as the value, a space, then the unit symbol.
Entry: 1457 kWh
